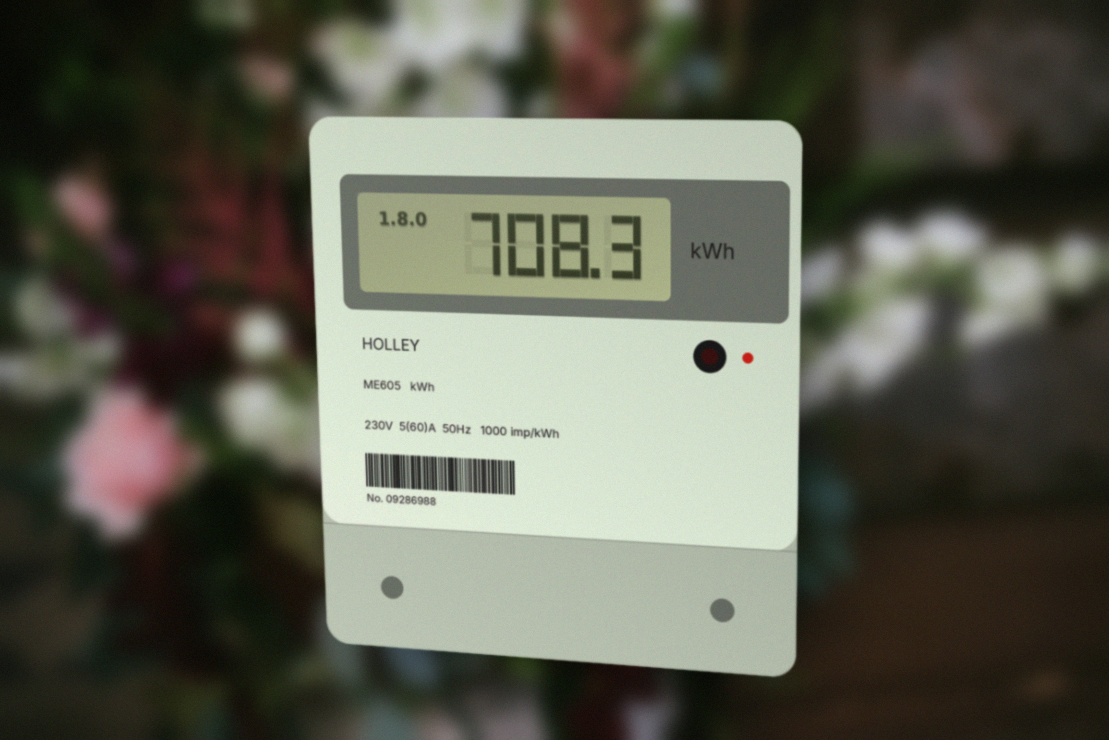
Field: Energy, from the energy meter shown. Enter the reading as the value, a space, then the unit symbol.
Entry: 708.3 kWh
